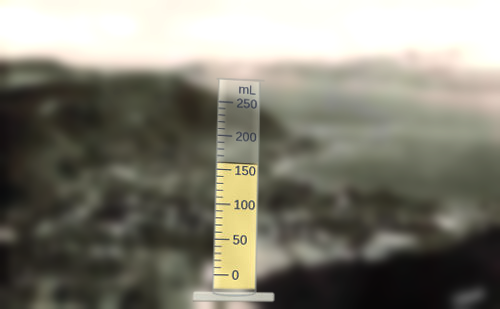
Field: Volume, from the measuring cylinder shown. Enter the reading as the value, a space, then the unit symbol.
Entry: 160 mL
